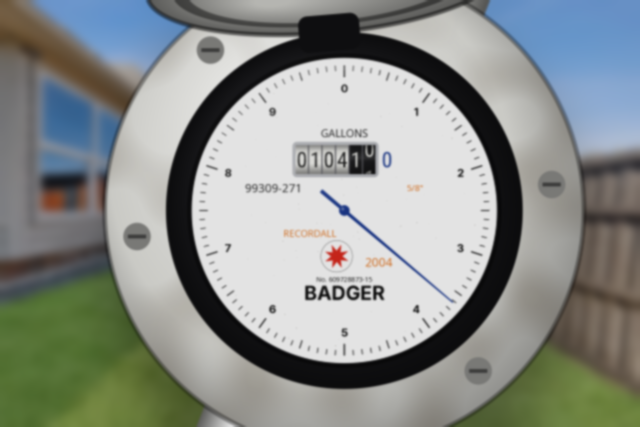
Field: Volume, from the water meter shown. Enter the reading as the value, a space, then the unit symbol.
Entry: 104103.6 gal
